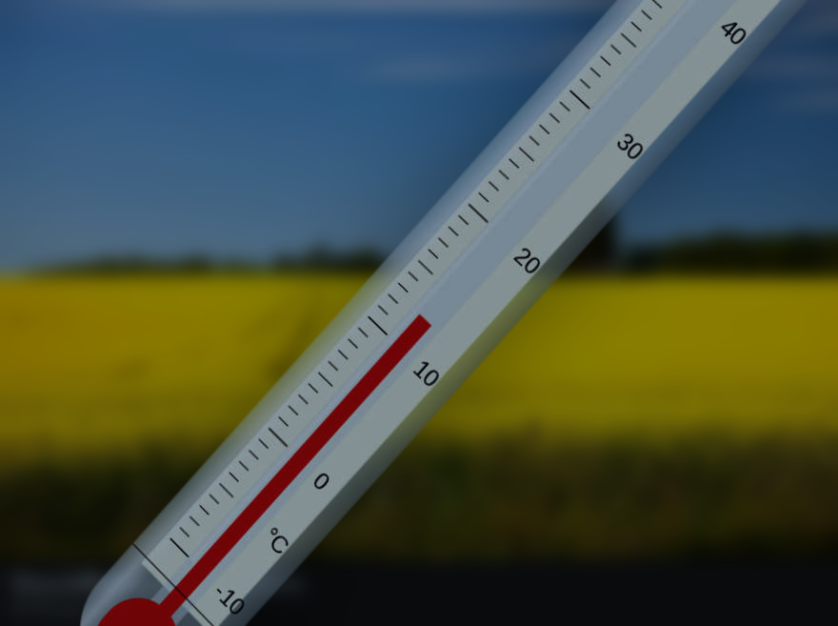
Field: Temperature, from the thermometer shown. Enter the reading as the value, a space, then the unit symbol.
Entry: 12.5 °C
